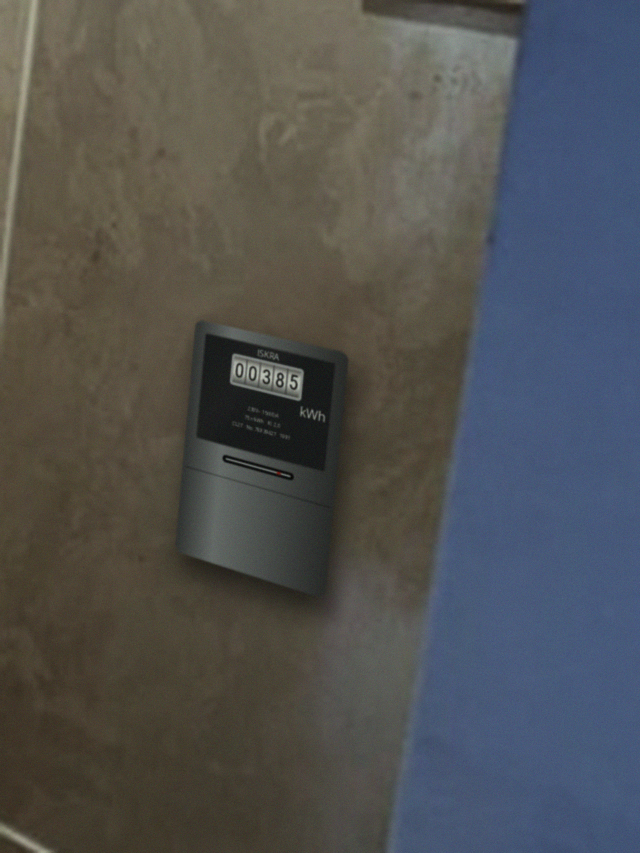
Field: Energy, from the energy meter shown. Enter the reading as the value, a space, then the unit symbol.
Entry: 385 kWh
